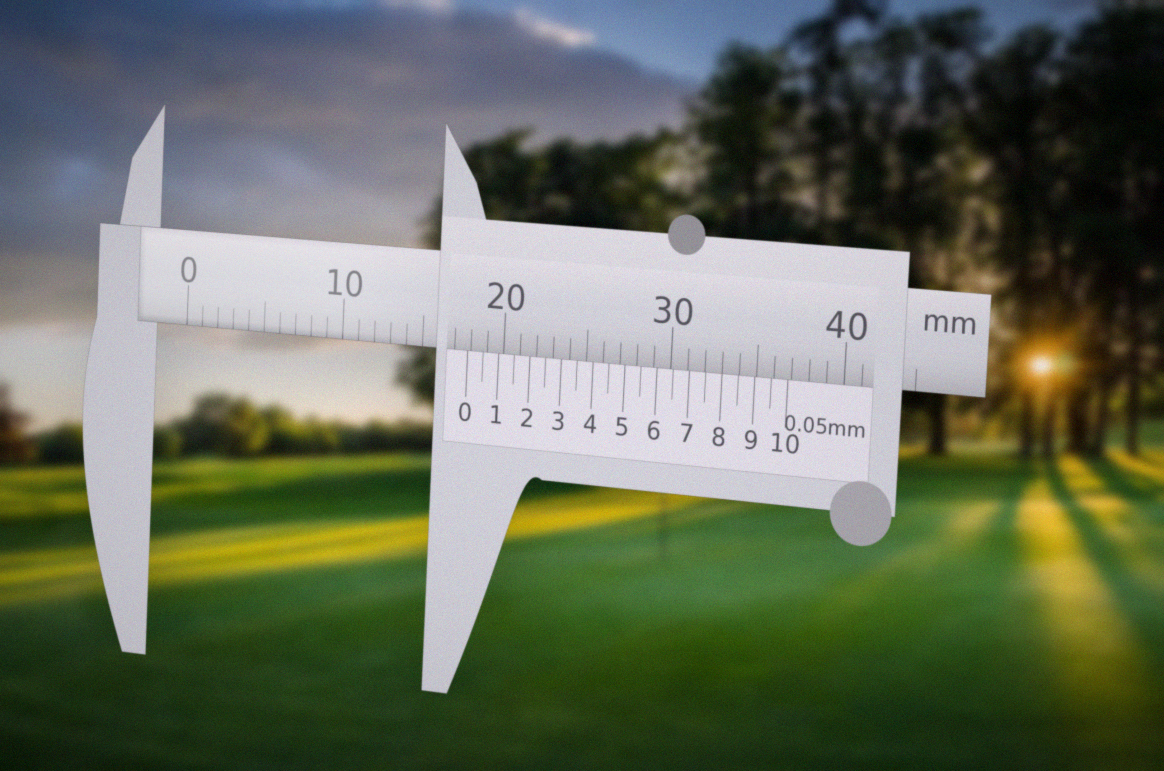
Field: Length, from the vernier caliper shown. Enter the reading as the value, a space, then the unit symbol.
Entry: 17.8 mm
